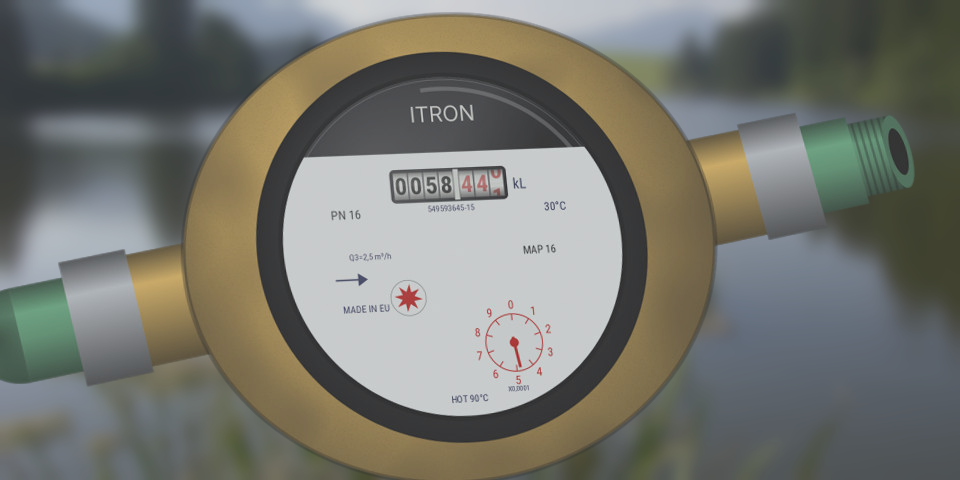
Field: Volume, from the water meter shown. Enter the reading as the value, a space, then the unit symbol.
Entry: 58.4404 kL
